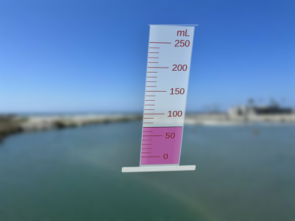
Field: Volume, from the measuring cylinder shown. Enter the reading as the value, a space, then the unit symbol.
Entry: 70 mL
